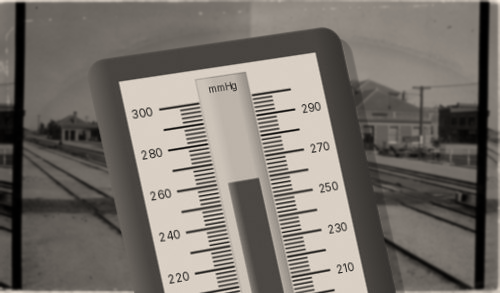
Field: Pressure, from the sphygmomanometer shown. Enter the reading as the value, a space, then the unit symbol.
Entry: 260 mmHg
